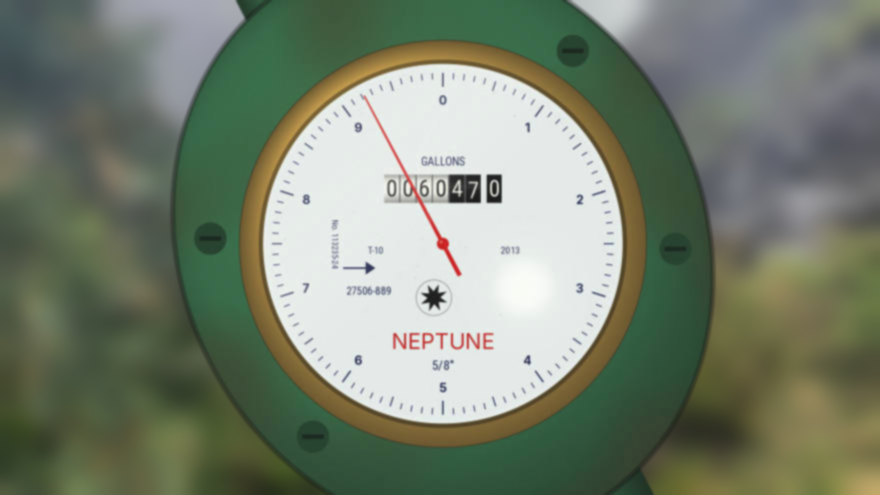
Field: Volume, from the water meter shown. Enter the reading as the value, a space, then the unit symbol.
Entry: 60469.2 gal
